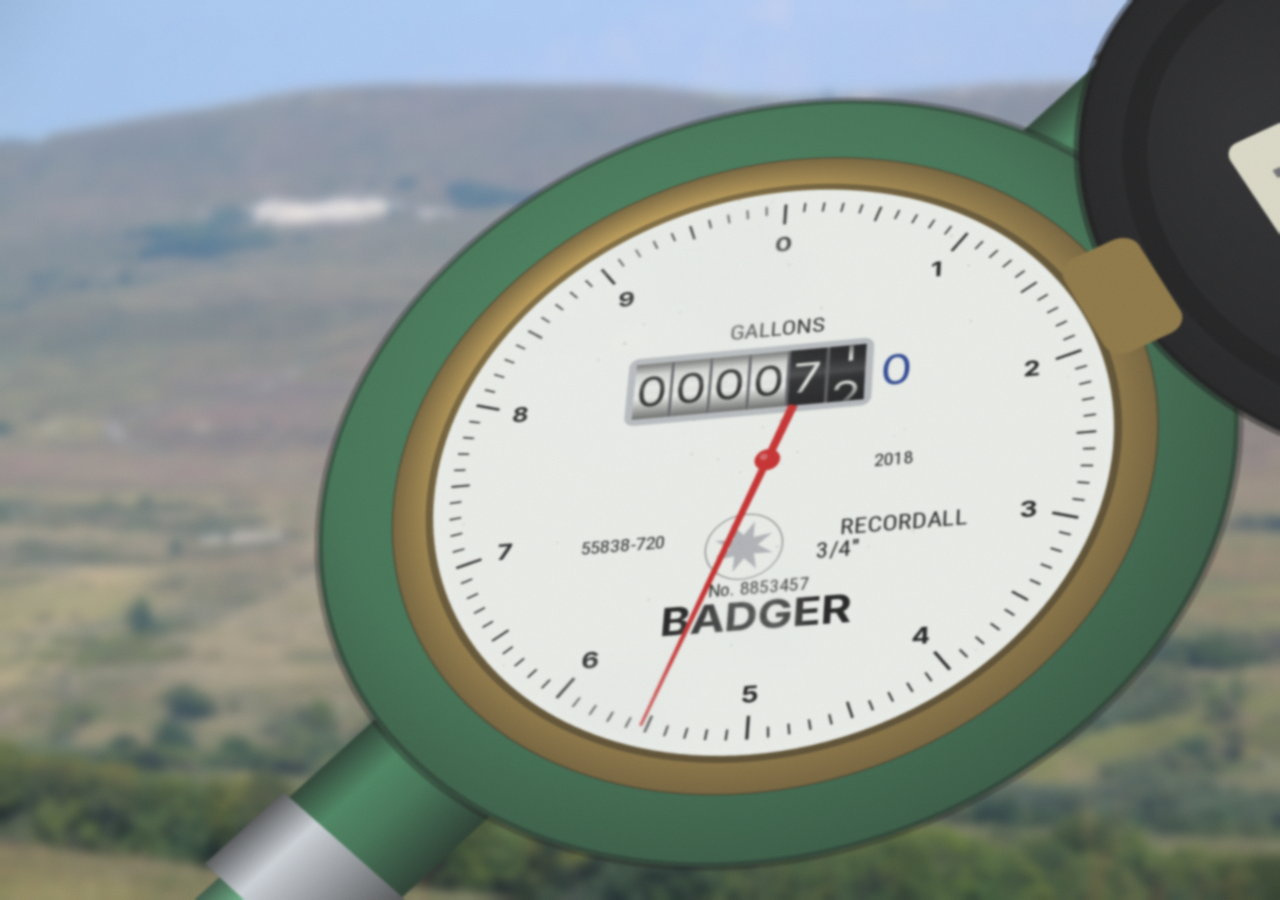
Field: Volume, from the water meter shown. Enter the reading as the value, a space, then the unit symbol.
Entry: 715.5 gal
